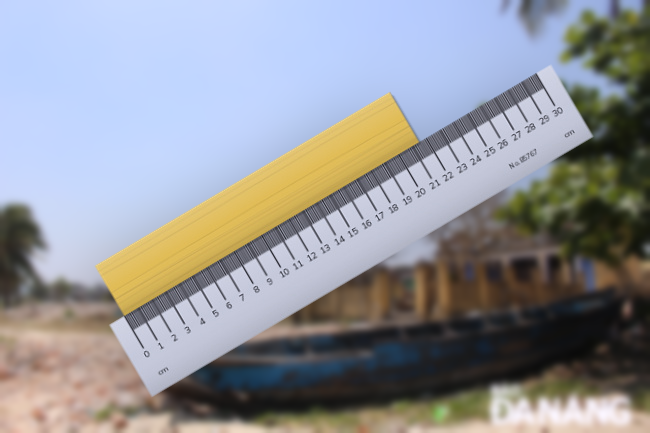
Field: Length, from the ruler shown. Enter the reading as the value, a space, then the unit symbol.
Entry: 21.5 cm
